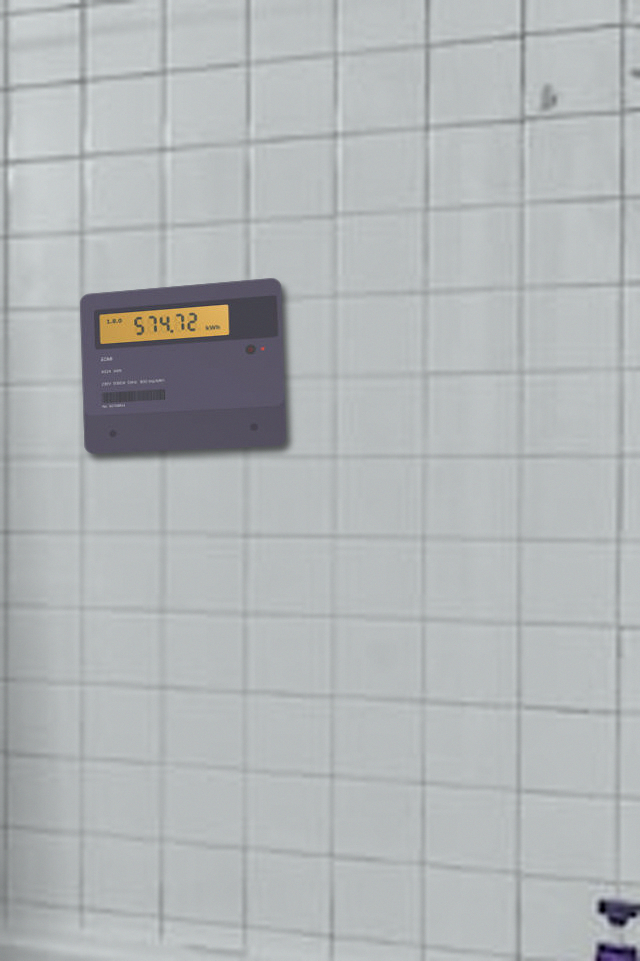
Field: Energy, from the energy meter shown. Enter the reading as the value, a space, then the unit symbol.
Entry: 574.72 kWh
